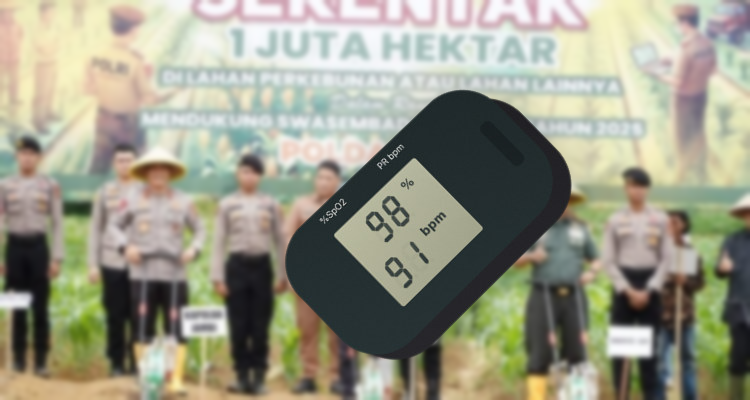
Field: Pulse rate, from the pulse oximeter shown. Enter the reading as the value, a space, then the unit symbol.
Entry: 91 bpm
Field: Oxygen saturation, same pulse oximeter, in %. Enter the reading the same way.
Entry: 98 %
